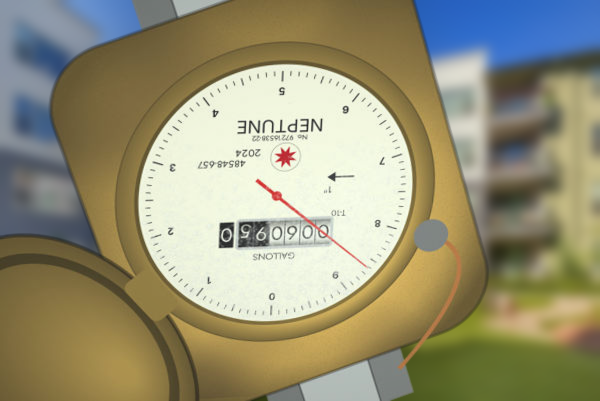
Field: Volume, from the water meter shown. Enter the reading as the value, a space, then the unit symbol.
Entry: 60948.6 gal
